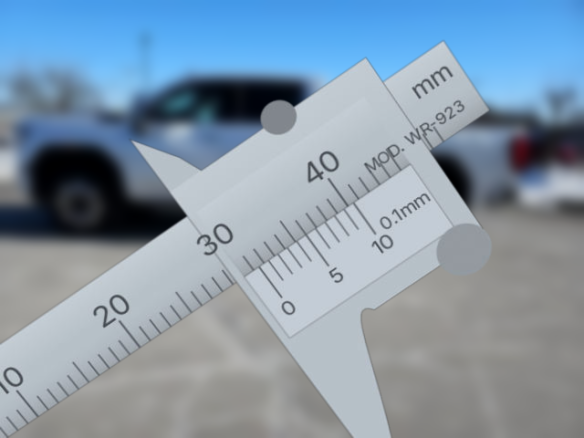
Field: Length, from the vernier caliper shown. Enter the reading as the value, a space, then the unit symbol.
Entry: 31.5 mm
